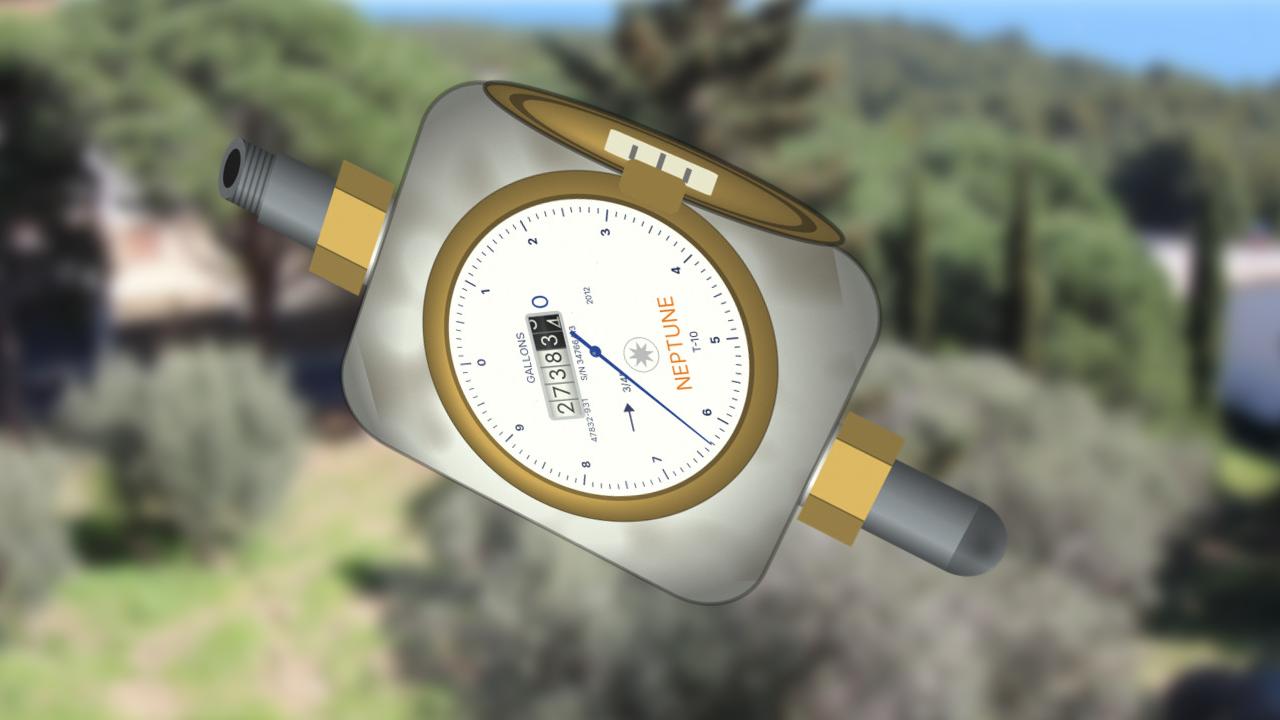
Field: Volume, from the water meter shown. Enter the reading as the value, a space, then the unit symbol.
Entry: 2738336.3 gal
